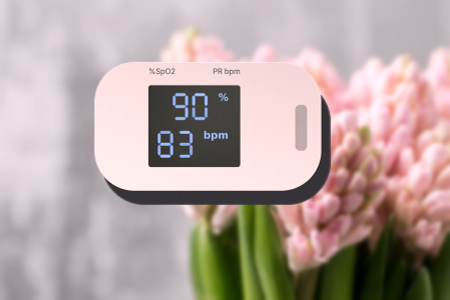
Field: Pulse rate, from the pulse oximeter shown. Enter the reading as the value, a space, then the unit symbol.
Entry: 83 bpm
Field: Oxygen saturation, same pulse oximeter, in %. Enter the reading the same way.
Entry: 90 %
